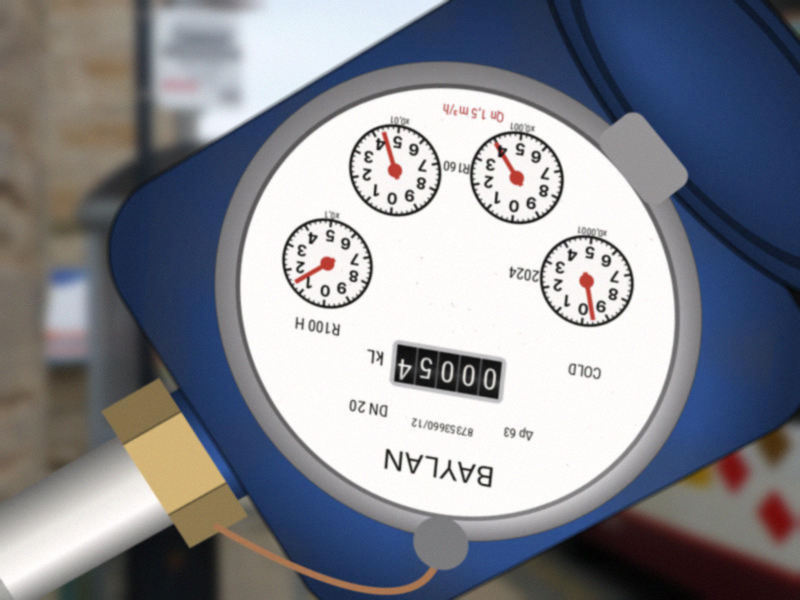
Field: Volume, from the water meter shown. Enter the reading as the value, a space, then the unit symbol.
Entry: 54.1439 kL
